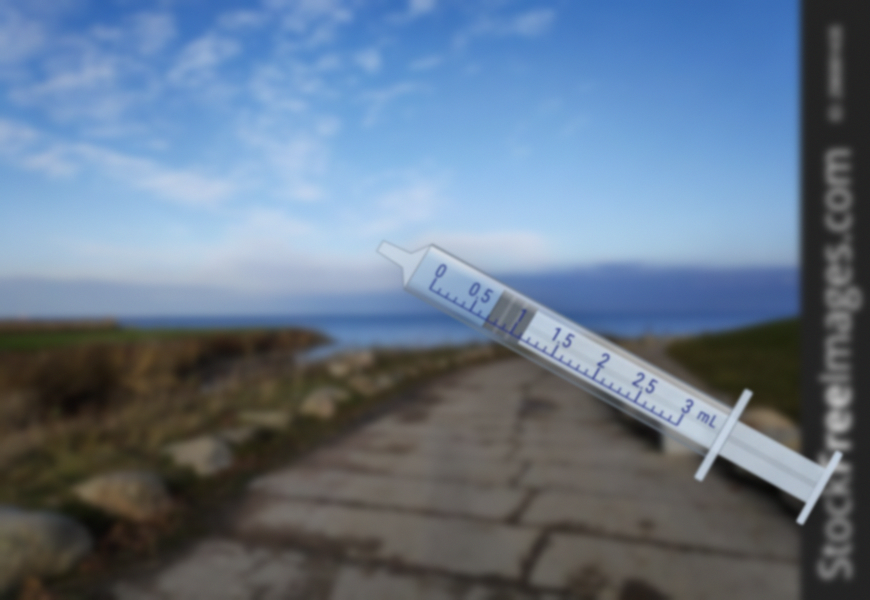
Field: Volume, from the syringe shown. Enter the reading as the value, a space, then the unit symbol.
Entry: 0.7 mL
